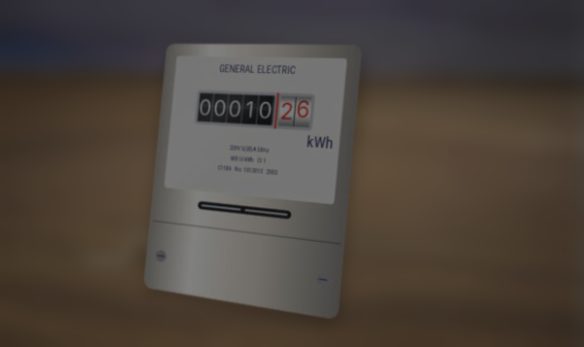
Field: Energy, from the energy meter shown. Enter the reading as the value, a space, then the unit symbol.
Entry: 10.26 kWh
